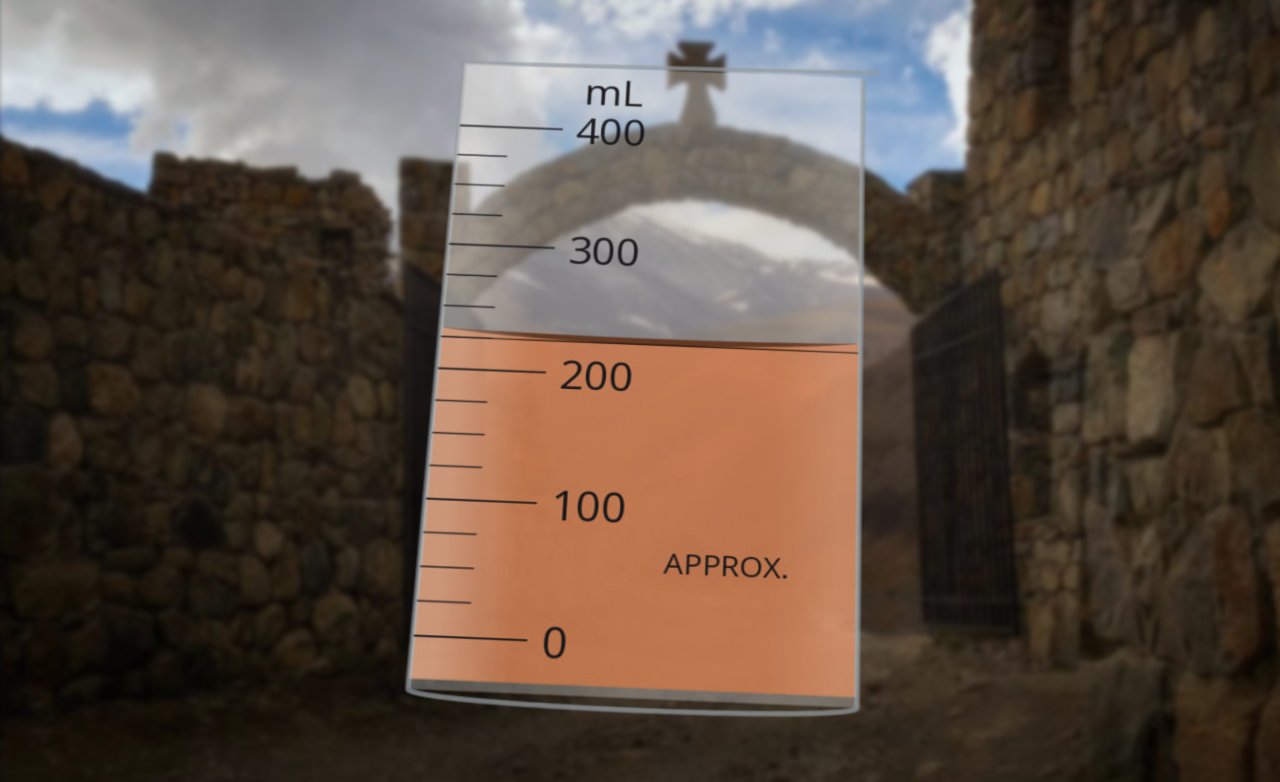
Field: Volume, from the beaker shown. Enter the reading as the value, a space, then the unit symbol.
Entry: 225 mL
